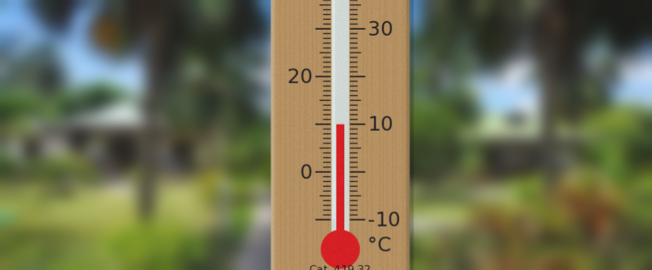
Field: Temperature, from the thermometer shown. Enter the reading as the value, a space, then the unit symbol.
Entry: 10 °C
